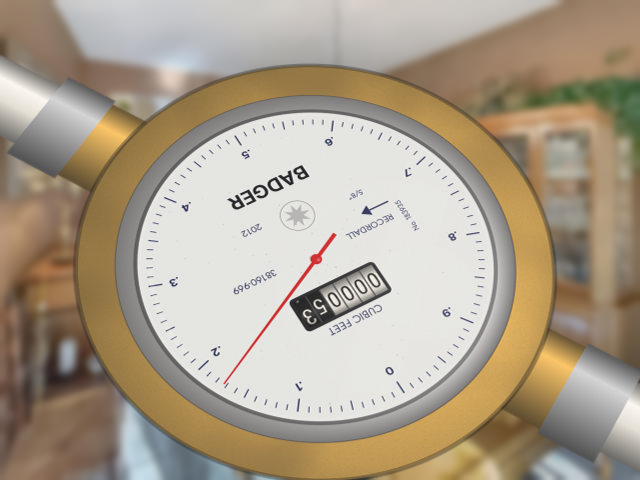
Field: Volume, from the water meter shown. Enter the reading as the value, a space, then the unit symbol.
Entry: 53.17 ft³
